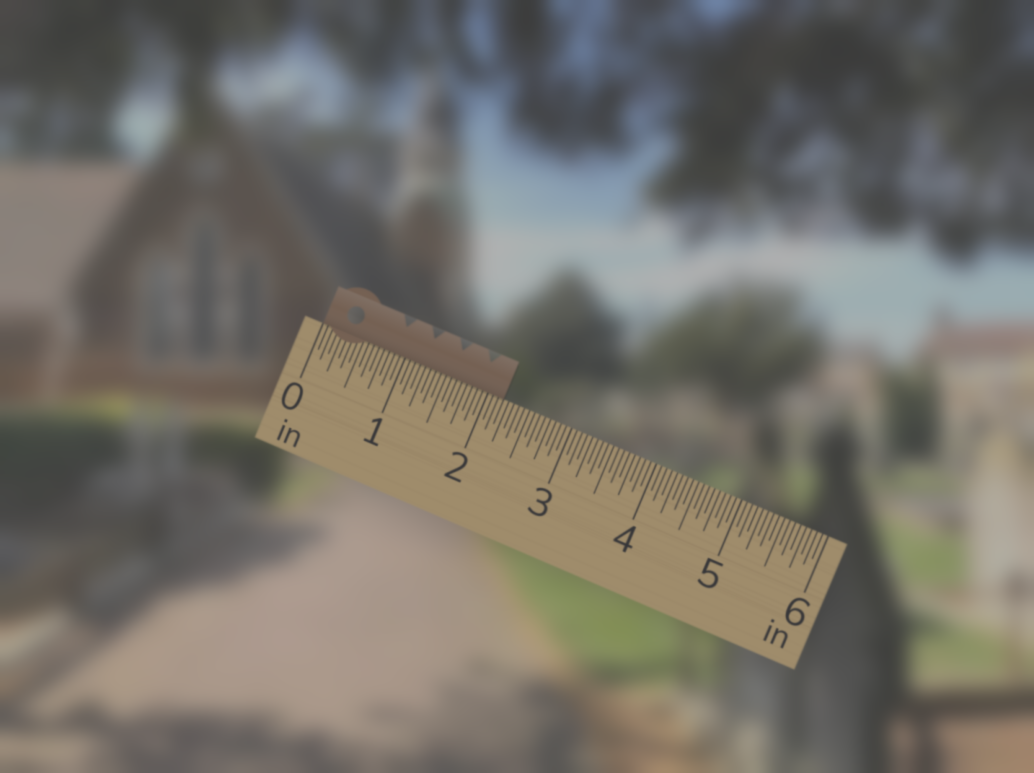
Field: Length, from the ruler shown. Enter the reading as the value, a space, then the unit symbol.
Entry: 2.1875 in
